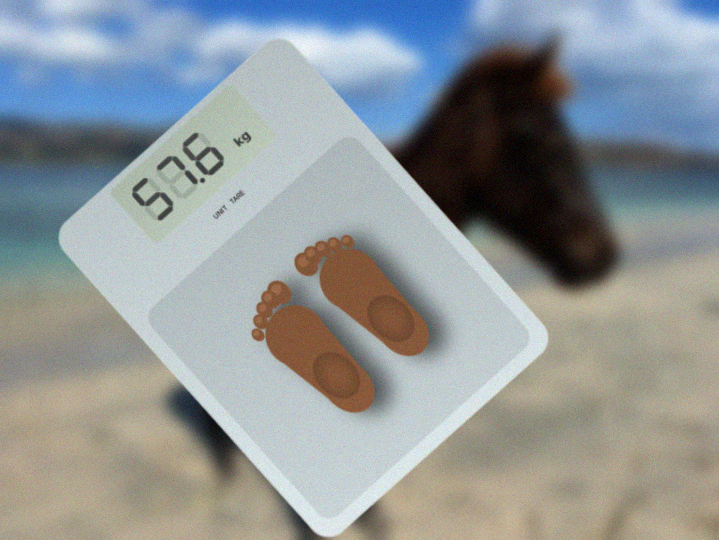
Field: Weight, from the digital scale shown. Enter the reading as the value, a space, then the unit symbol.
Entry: 57.6 kg
